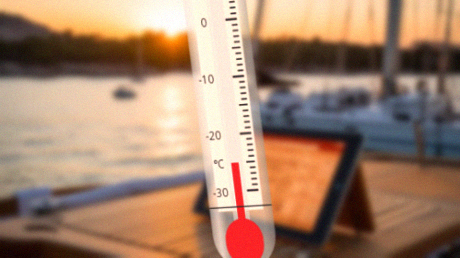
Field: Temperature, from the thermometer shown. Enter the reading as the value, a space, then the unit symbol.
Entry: -25 °C
